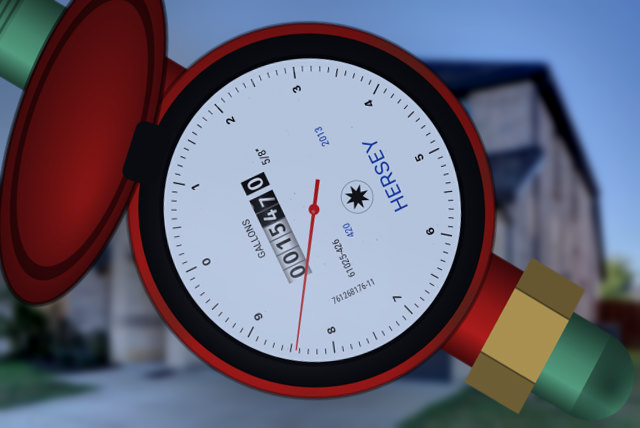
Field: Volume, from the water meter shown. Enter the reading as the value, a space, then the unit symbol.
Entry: 15468.4 gal
